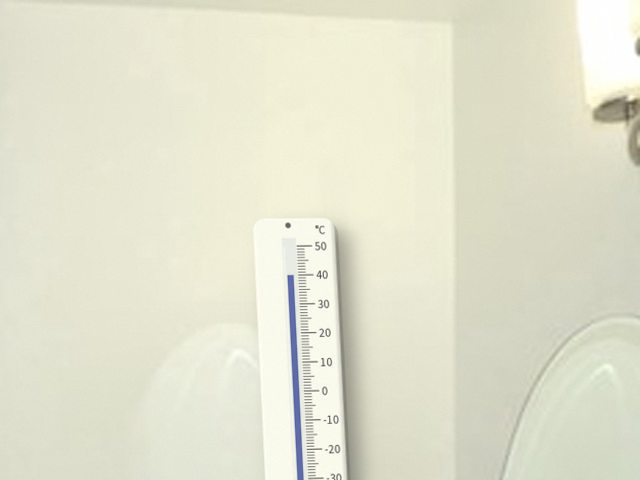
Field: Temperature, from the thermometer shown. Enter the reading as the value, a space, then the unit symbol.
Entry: 40 °C
